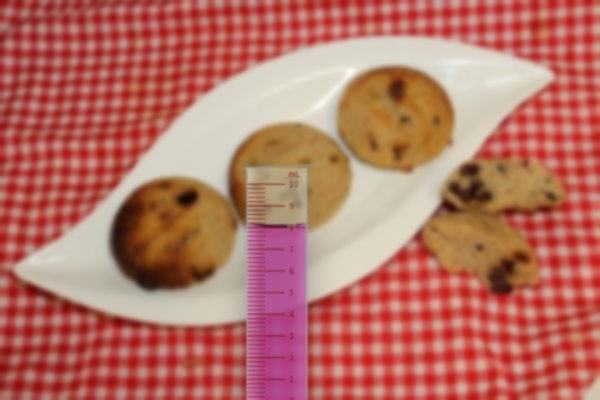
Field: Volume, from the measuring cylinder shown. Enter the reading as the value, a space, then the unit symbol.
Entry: 8 mL
